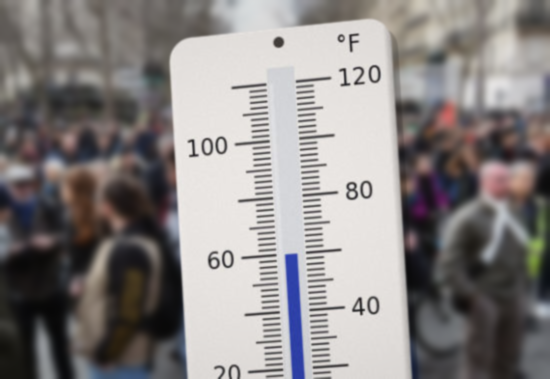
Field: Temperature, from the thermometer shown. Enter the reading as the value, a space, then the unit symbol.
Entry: 60 °F
